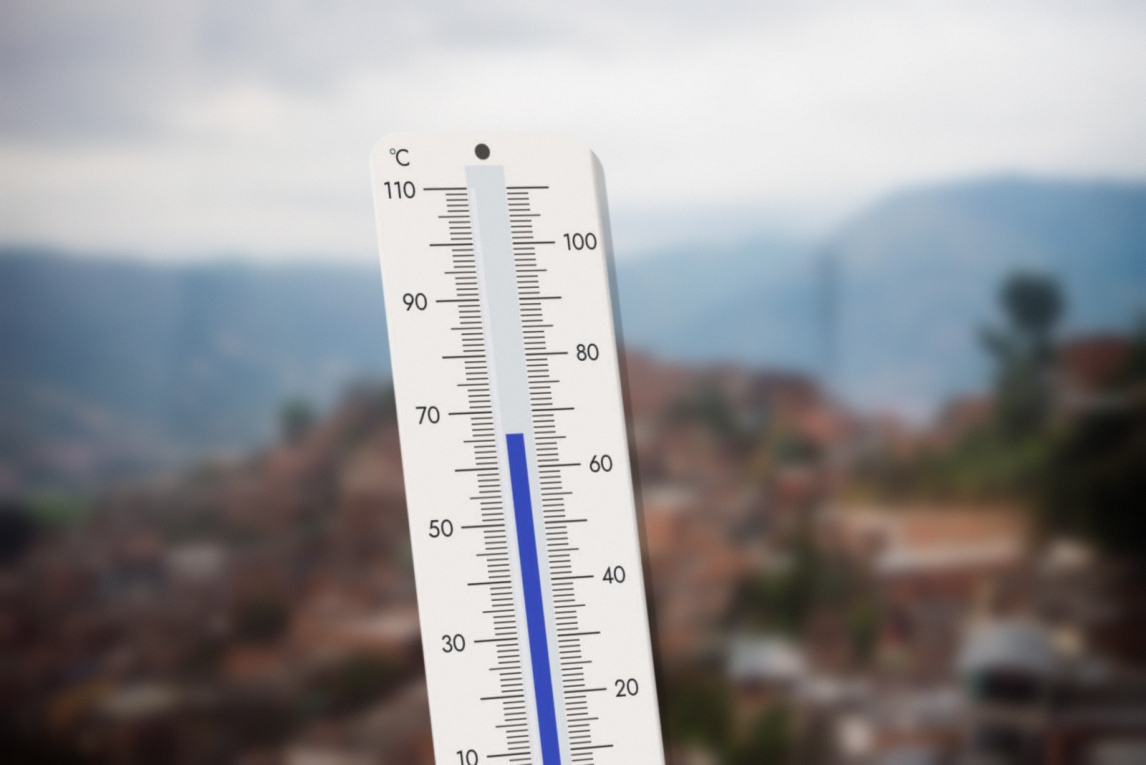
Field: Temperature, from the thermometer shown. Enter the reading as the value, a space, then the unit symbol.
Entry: 66 °C
